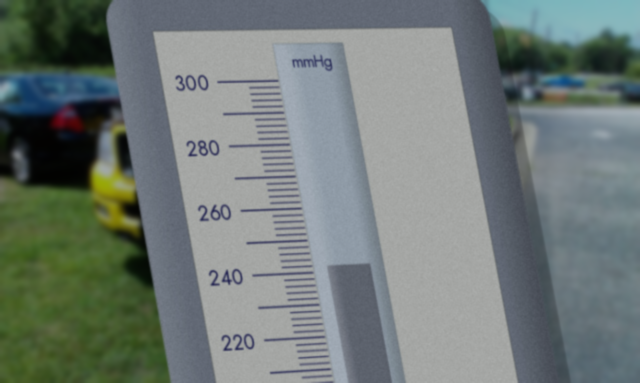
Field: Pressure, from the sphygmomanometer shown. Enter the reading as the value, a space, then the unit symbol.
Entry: 242 mmHg
